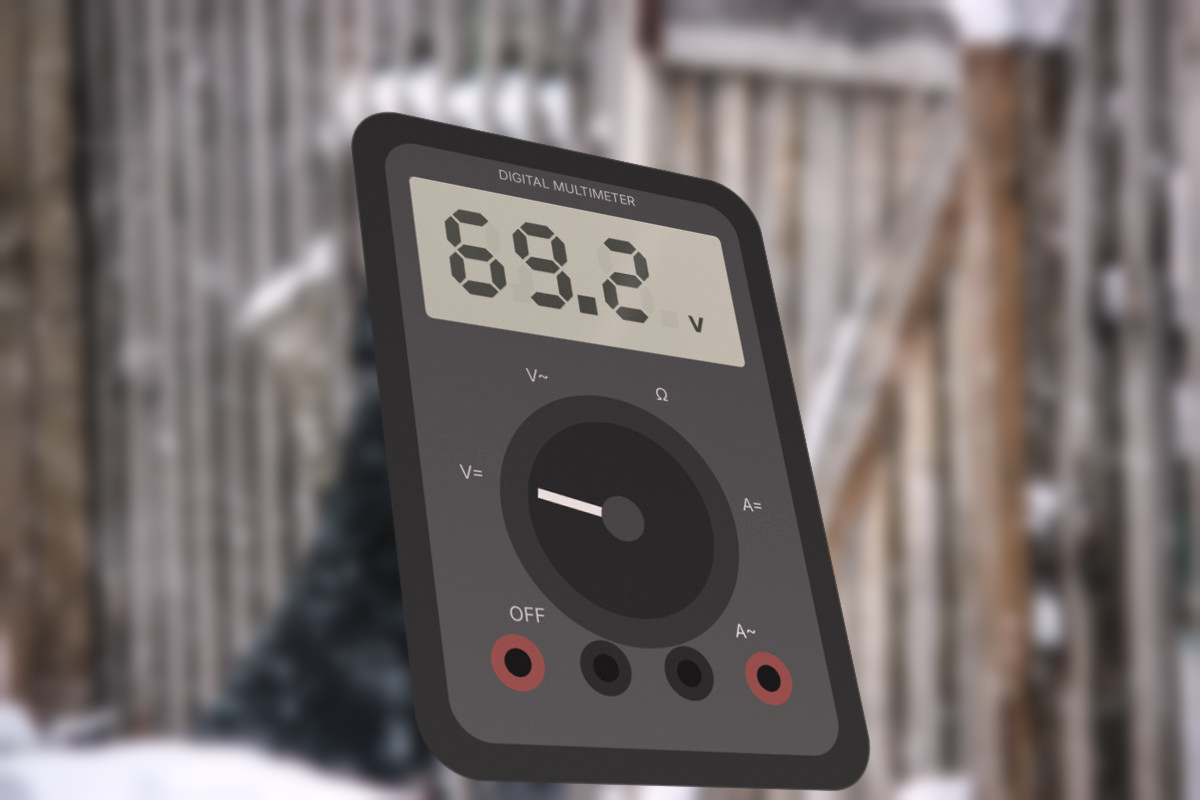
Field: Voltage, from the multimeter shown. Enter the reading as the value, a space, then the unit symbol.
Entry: 69.2 V
